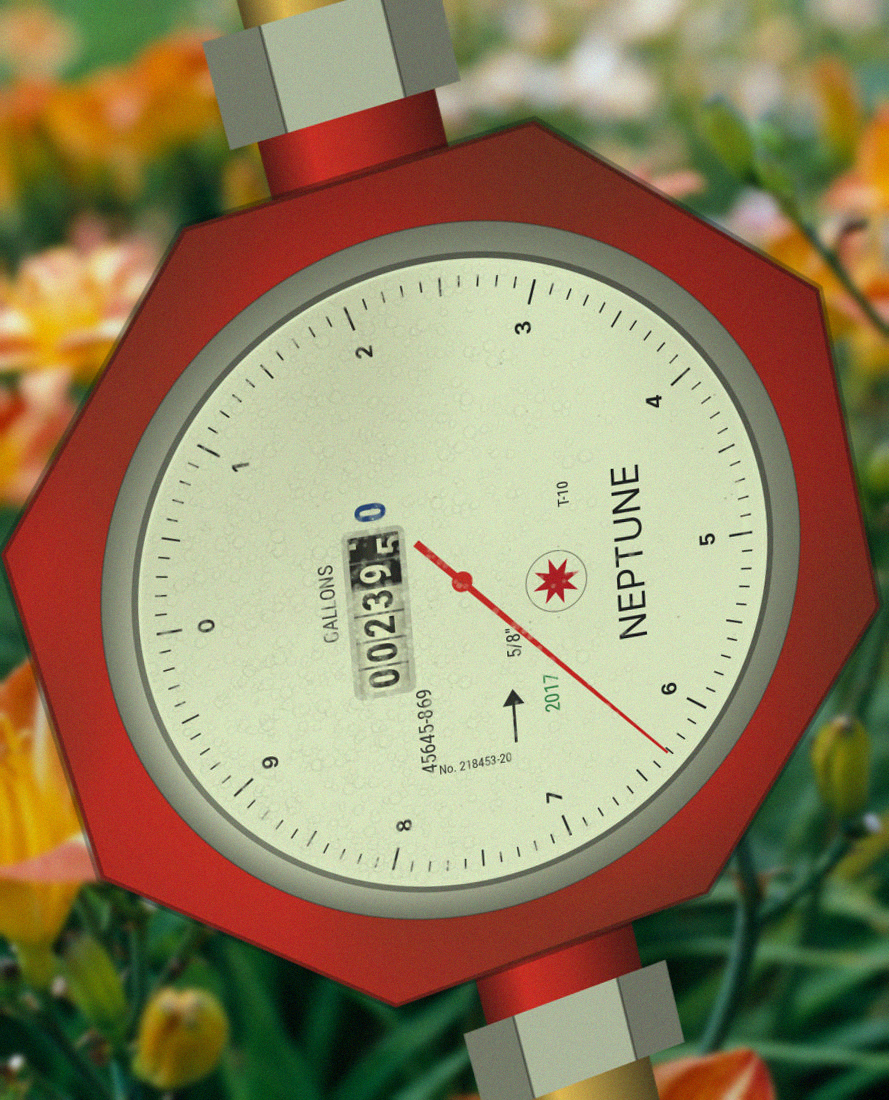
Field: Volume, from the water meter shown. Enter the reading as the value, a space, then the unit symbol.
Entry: 23946.3 gal
